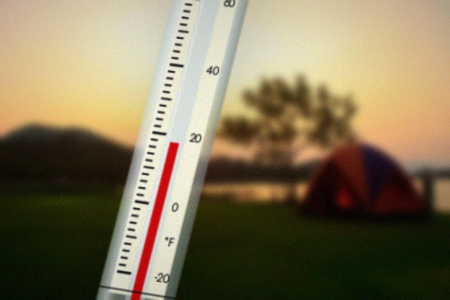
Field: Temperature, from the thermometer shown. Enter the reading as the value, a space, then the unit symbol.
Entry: 18 °F
